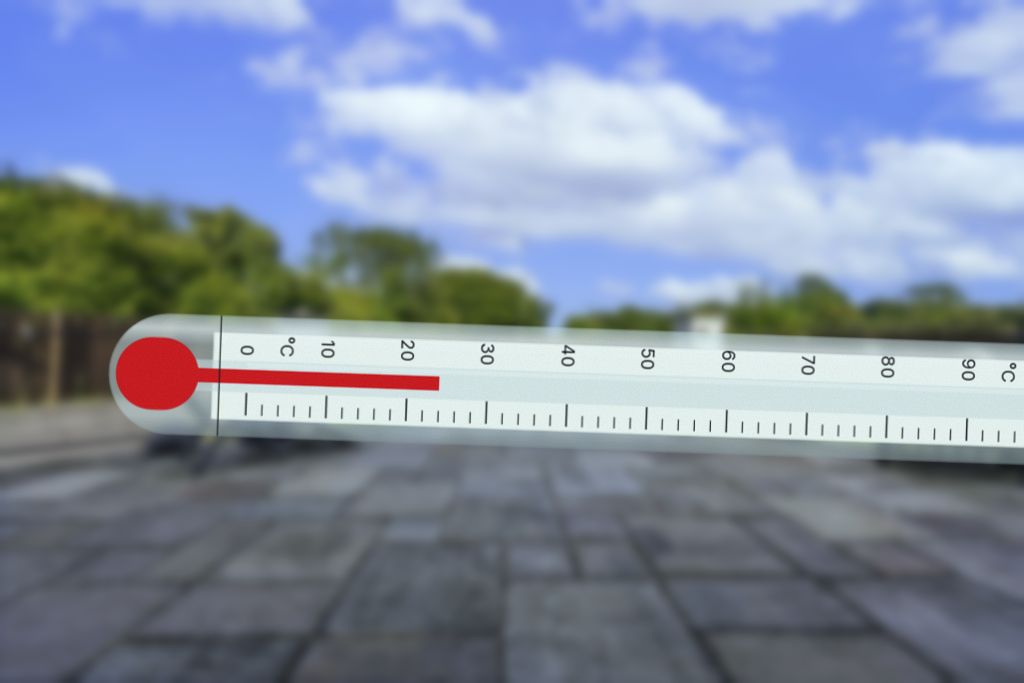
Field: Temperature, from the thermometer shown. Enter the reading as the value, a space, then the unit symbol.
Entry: 24 °C
